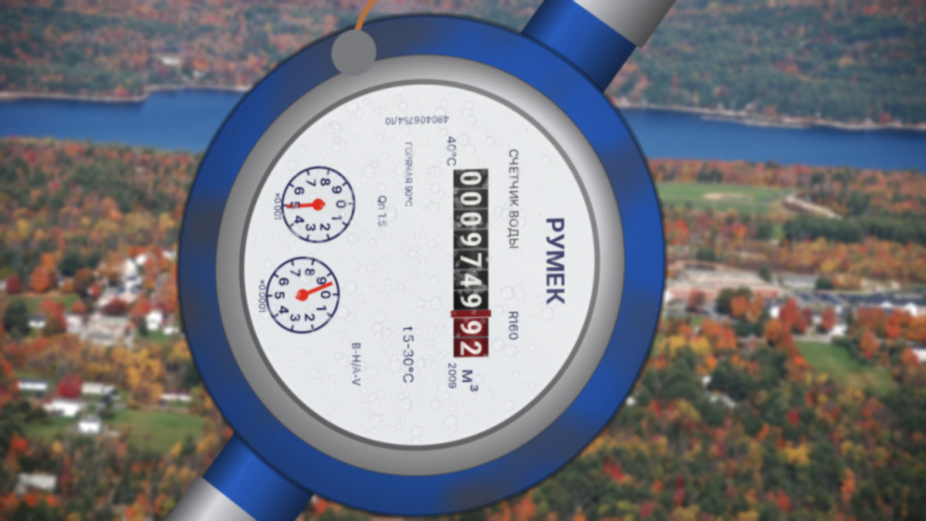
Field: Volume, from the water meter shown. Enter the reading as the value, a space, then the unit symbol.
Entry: 9749.9249 m³
